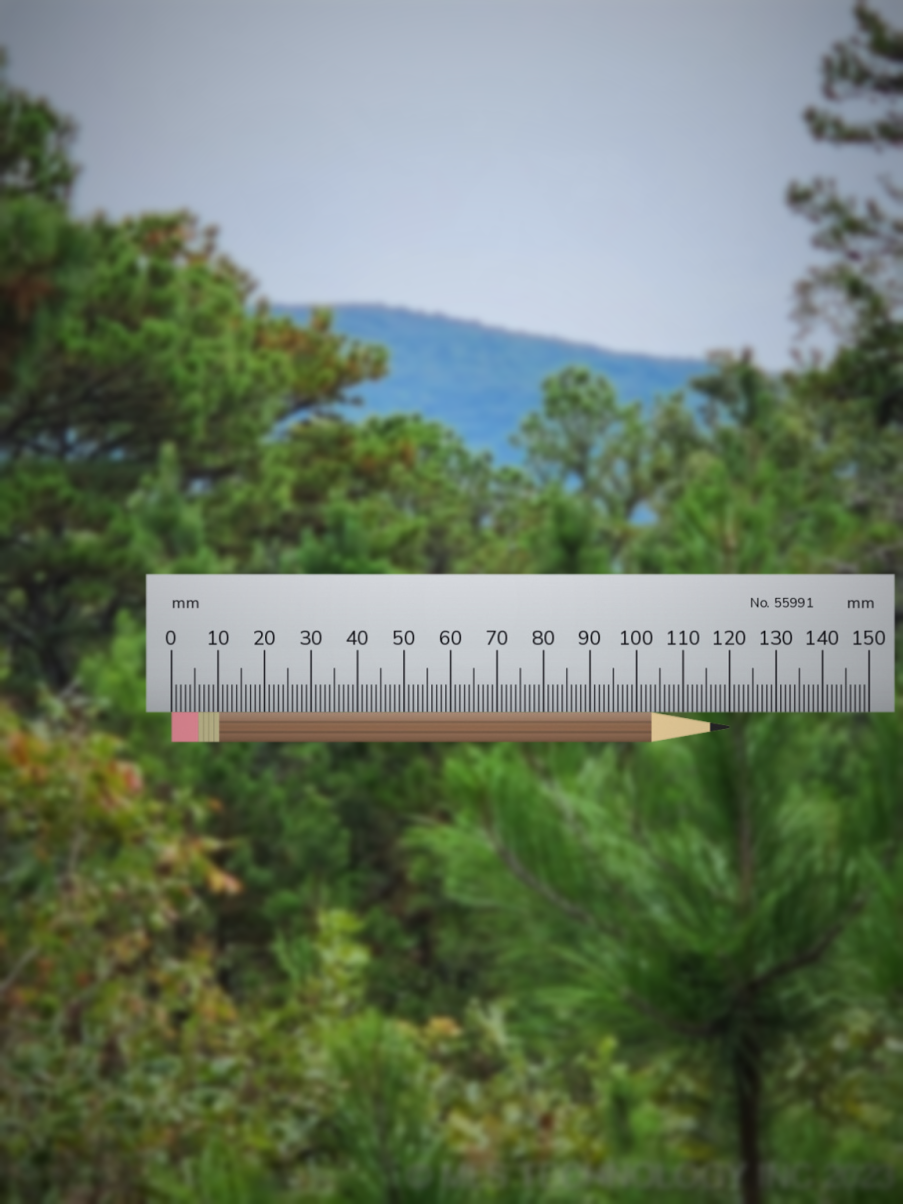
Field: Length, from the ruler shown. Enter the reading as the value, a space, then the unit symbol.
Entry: 120 mm
